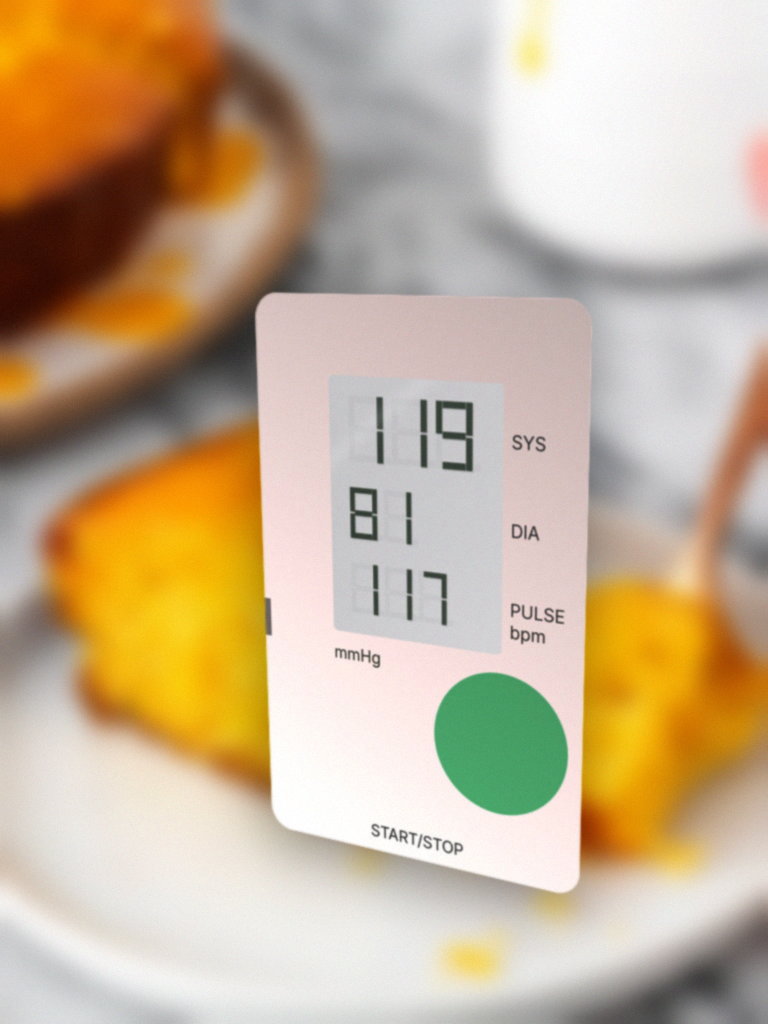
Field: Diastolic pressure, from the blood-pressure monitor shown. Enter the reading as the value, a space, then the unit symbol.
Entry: 81 mmHg
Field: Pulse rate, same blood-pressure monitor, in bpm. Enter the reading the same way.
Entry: 117 bpm
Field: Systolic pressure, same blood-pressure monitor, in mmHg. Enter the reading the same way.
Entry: 119 mmHg
